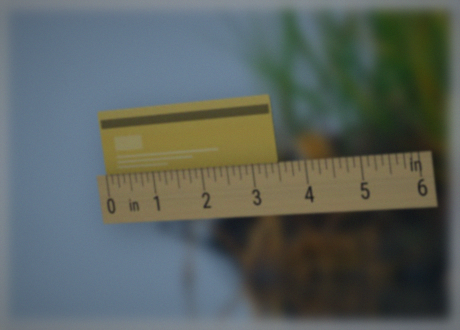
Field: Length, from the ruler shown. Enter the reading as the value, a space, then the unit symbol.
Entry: 3.5 in
